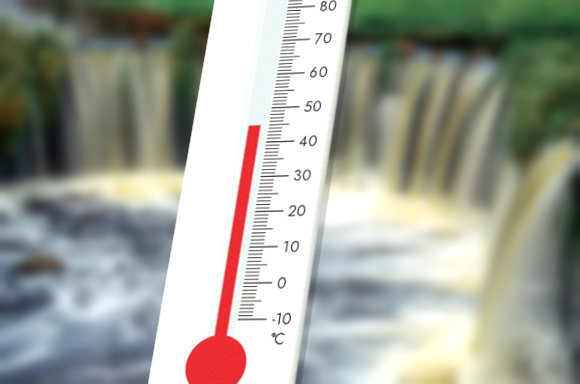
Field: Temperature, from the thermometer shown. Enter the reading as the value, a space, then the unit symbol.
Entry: 45 °C
